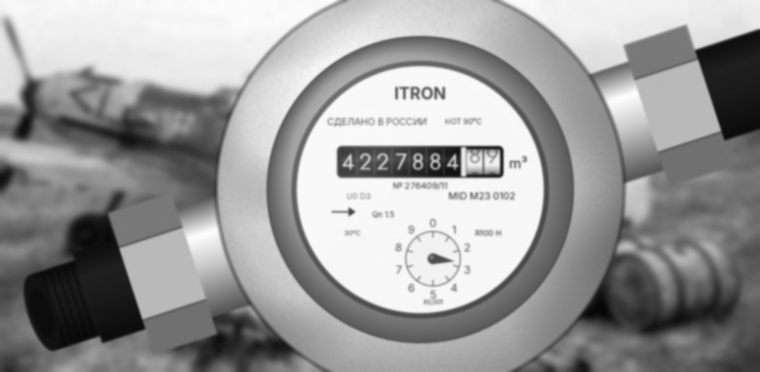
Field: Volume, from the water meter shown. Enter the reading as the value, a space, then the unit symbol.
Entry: 4227884.892 m³
